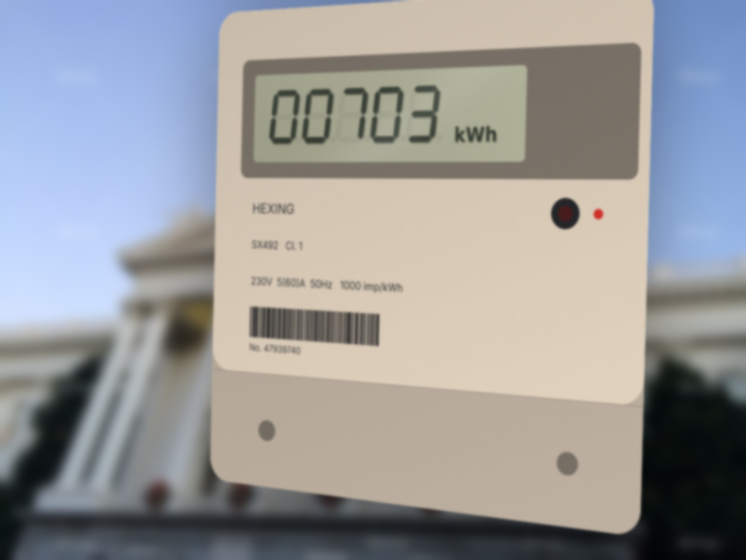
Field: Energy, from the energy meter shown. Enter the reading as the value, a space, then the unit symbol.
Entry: 703 kWh
